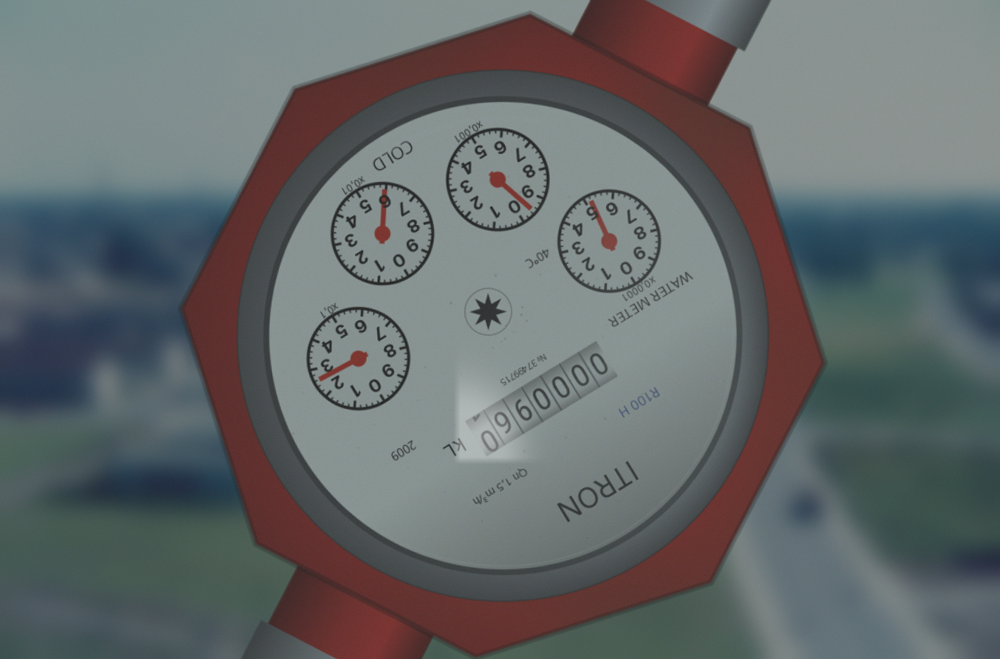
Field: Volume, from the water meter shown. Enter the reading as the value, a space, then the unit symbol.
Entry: 960.2595 kL
